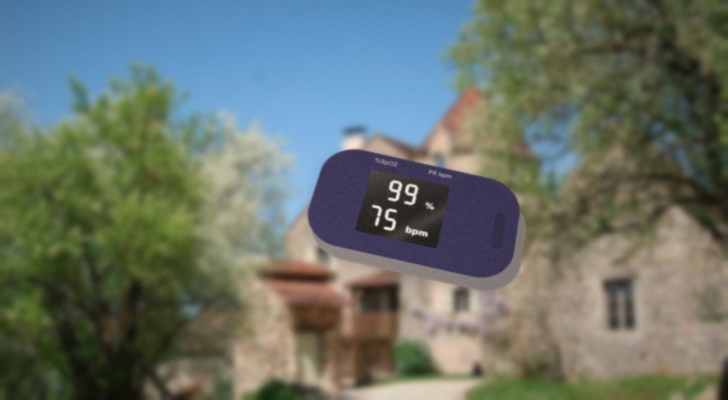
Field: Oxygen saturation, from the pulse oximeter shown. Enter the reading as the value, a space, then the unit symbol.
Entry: 99 %
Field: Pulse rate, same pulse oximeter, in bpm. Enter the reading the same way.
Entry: 75 bpm
